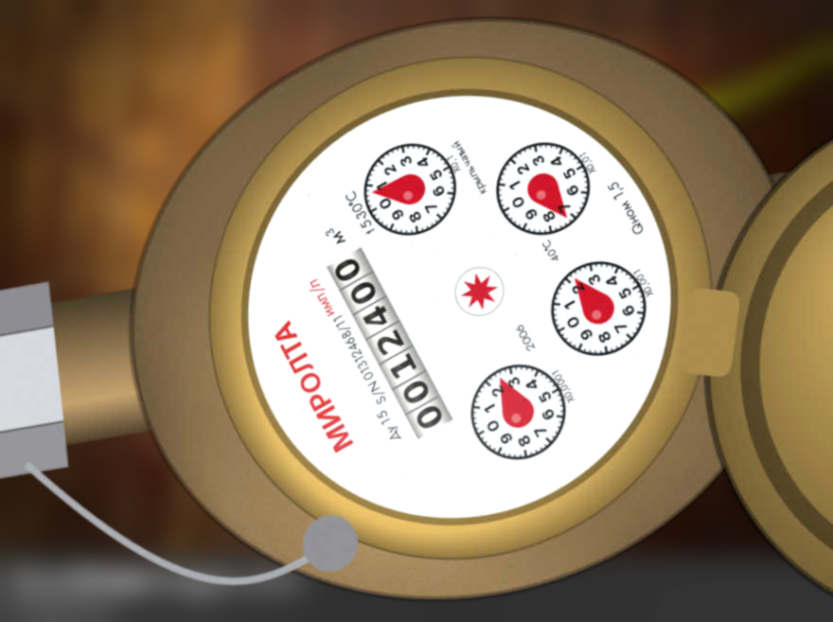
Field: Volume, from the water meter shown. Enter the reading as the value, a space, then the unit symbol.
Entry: 12400.0722 m³
